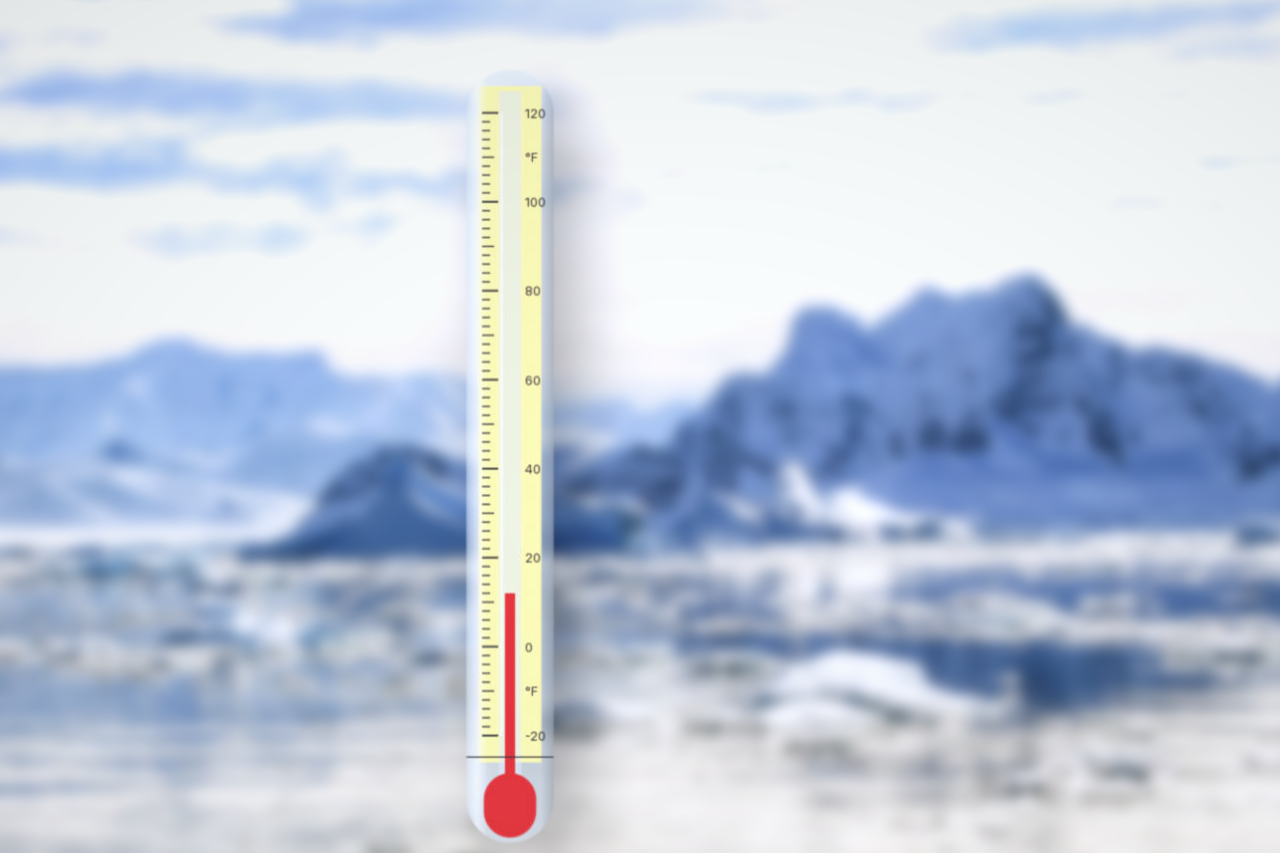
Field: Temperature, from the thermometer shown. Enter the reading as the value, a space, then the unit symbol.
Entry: 12 °F
